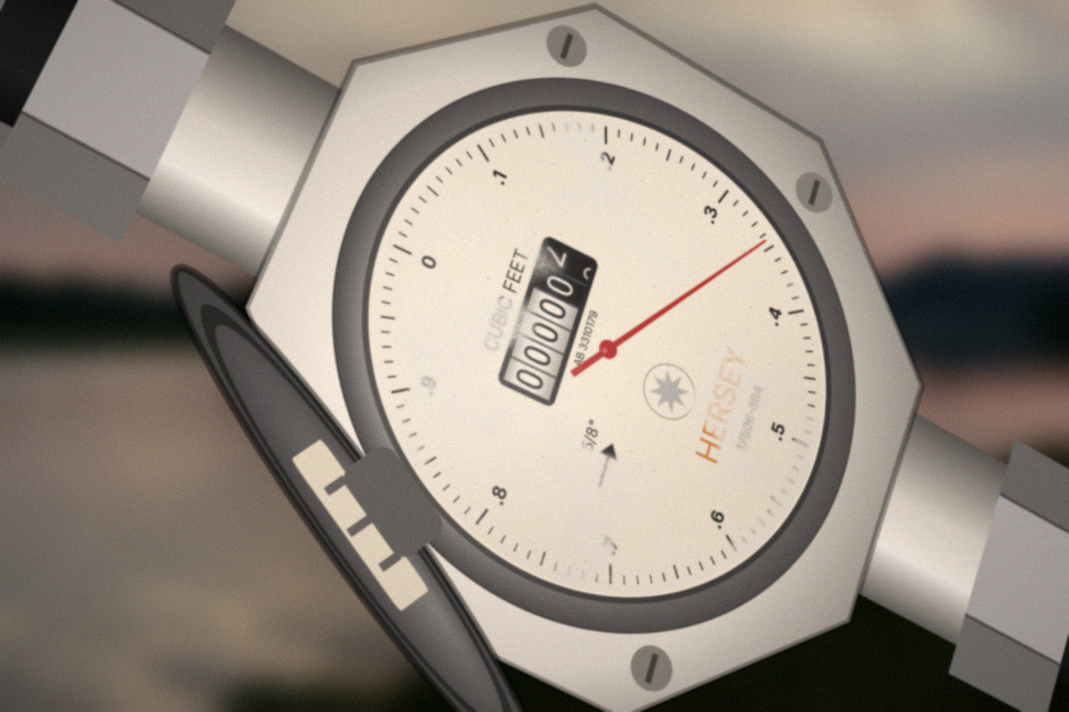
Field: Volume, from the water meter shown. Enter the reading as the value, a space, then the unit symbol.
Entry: 2.34 ft³
